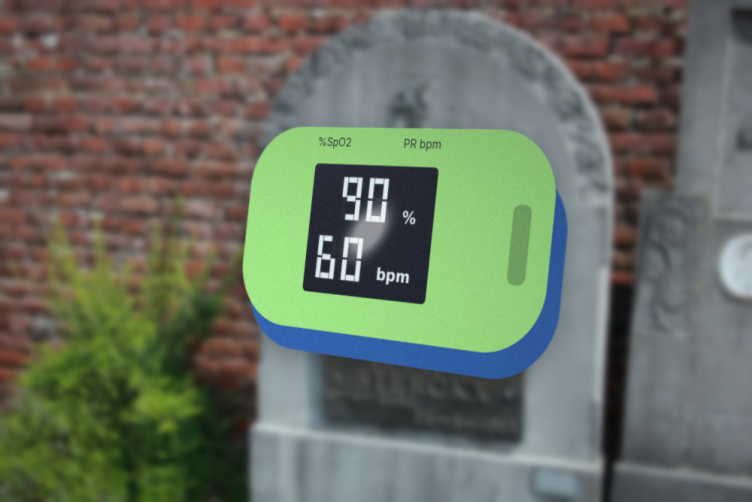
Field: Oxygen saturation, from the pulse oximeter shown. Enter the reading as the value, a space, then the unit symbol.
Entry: 90 %
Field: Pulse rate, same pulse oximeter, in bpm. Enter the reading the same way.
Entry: 60 bpm
